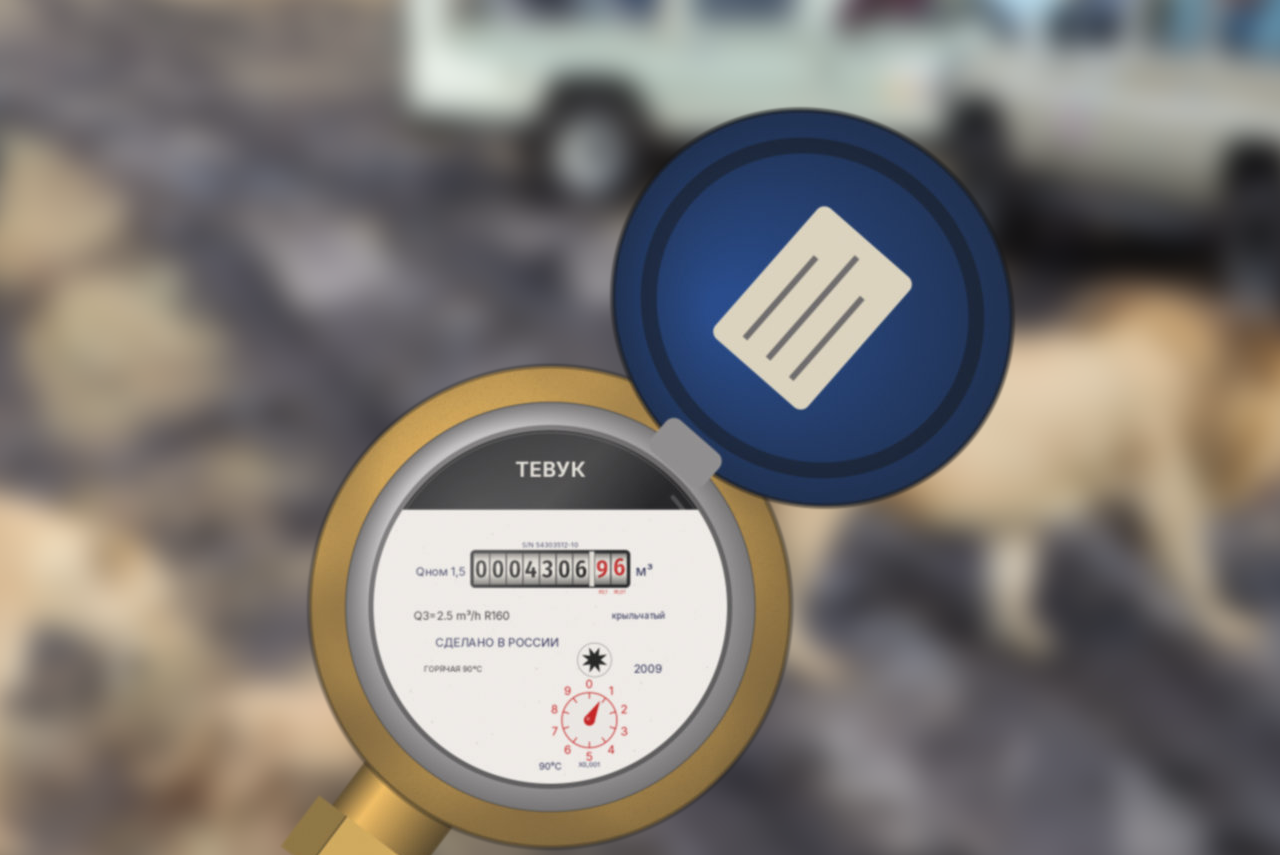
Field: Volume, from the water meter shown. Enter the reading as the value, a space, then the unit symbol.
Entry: 4306.960 m³
